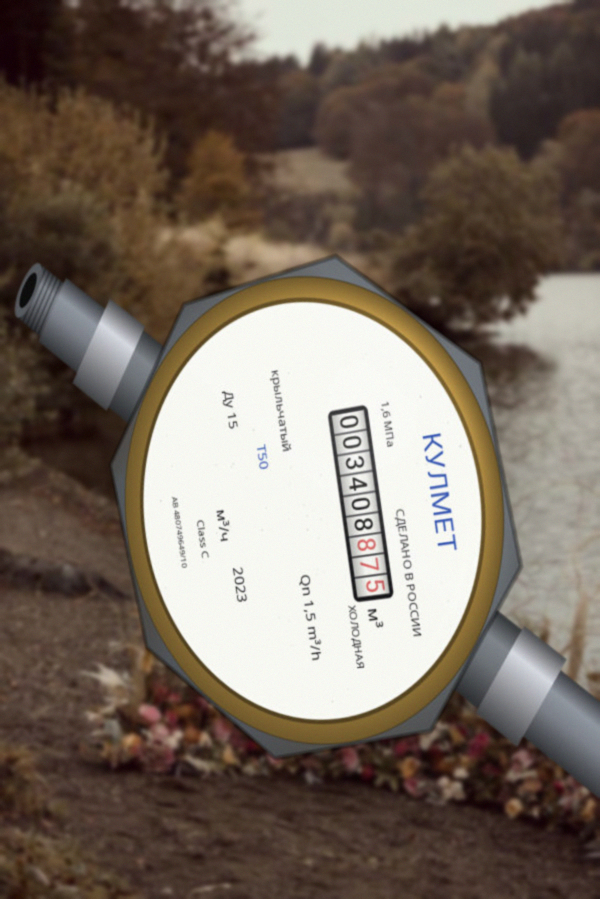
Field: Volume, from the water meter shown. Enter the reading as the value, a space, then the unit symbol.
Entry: 3408.875 m³
